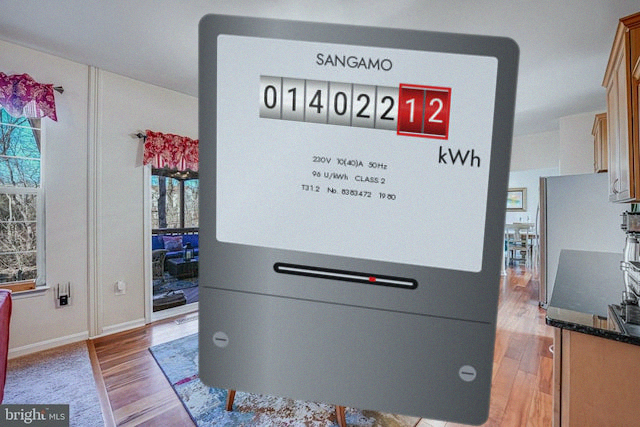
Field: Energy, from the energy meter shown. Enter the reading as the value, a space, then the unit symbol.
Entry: 14022.12 kWh
